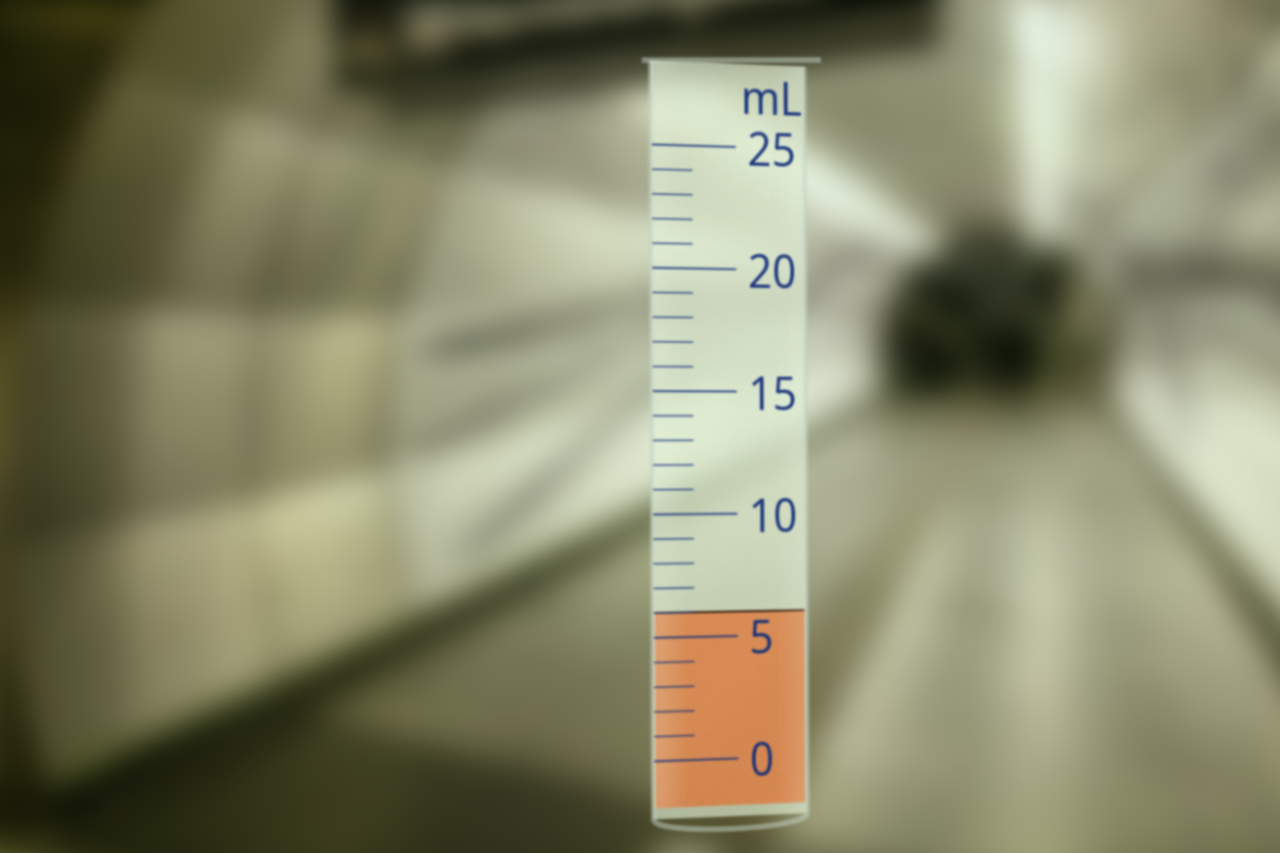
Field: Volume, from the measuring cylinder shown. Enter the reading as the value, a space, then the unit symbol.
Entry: 6 mL
